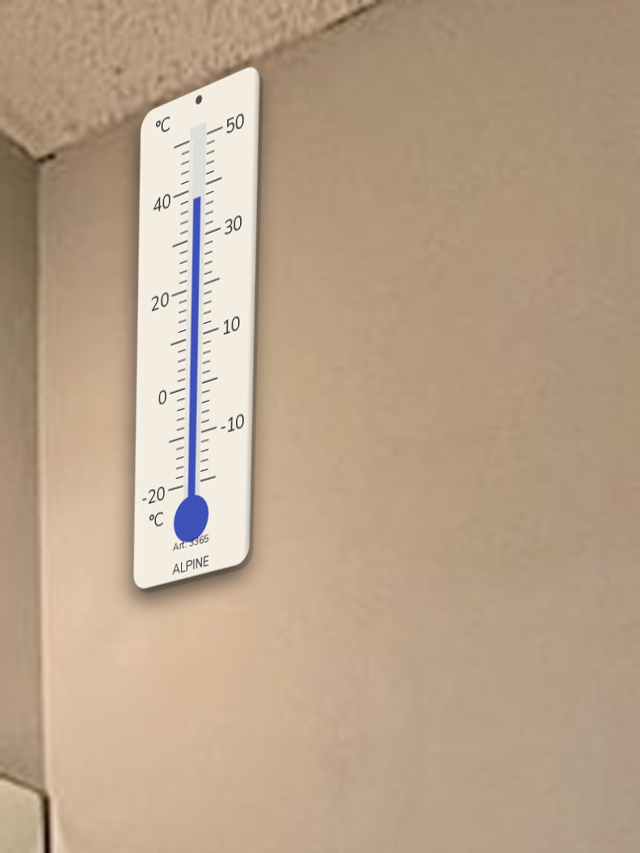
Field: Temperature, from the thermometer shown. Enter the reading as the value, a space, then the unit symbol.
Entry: 38 °C
